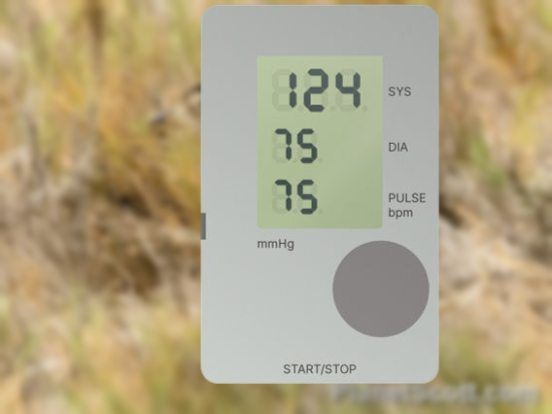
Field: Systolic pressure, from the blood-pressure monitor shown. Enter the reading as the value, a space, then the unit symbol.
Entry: 124 mmHg
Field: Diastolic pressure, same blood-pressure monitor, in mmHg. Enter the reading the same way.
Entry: 75 mmHg
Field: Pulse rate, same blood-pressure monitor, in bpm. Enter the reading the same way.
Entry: 75 bpm
